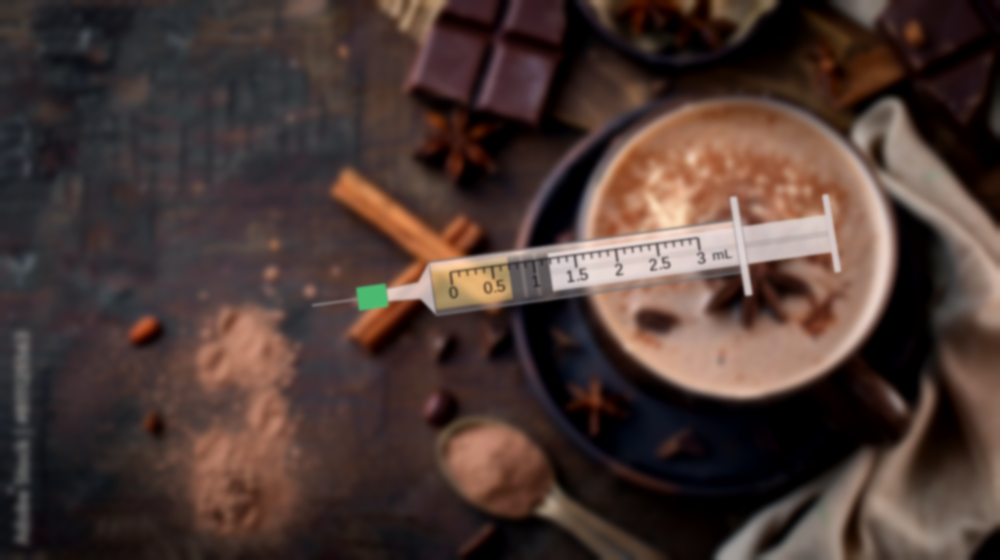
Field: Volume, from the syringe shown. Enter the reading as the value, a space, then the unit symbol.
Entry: 0.7 mL
